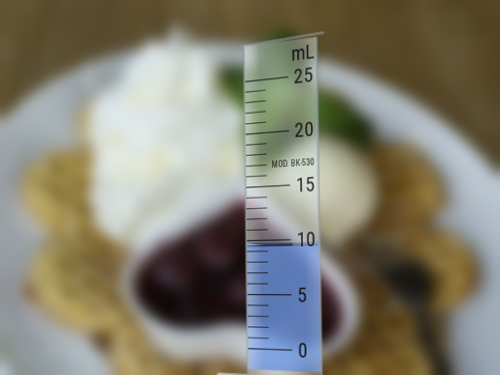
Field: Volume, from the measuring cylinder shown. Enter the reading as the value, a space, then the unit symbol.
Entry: 9.5 mL
